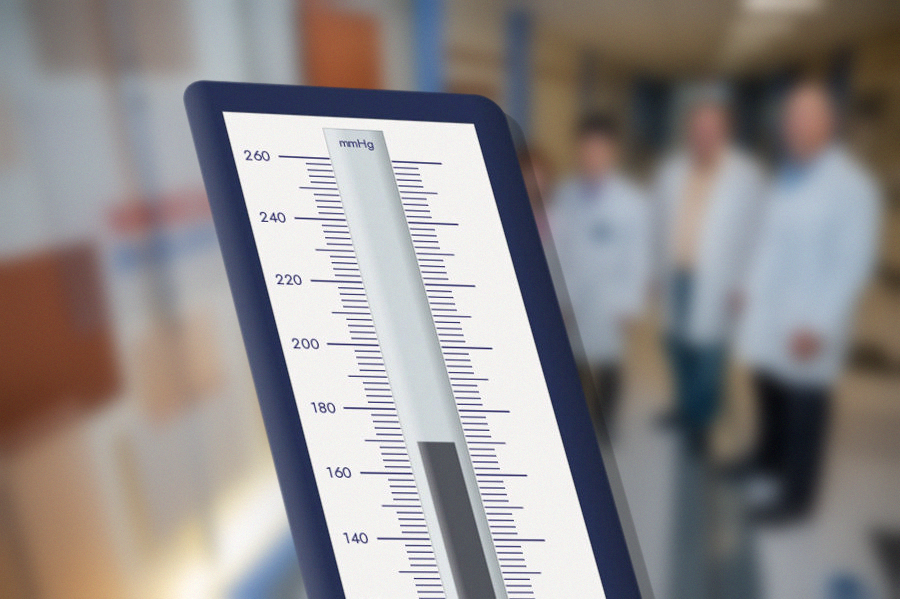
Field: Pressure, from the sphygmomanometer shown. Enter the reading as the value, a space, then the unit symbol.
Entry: 170 mmHg
